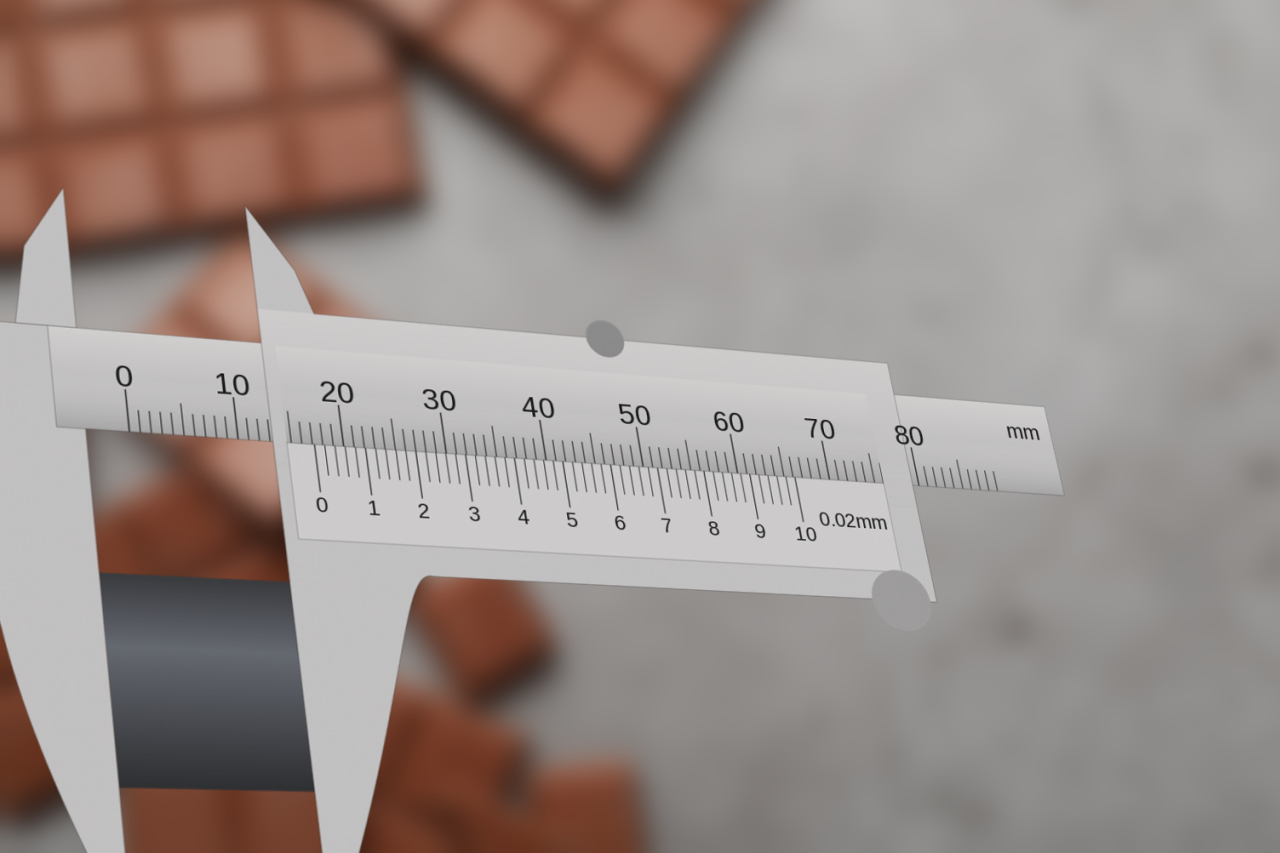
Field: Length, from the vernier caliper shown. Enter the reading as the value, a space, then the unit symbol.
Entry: 17.2 mm
